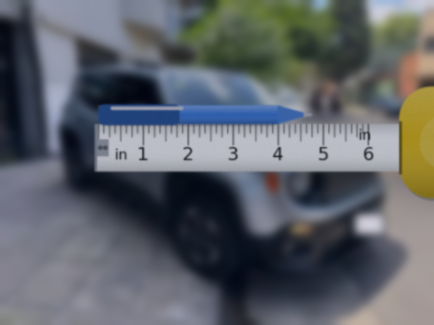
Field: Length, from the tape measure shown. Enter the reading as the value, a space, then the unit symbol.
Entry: 4.75 in
